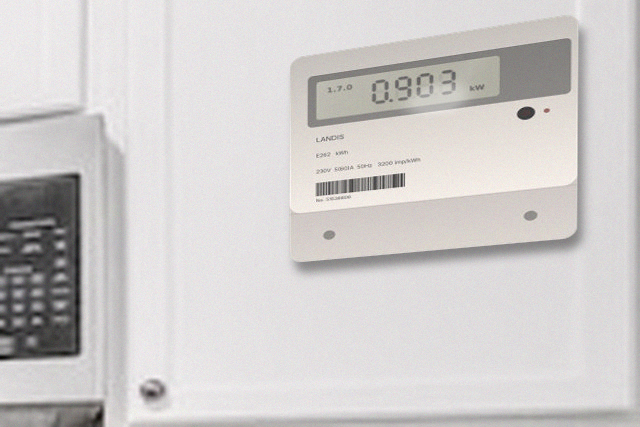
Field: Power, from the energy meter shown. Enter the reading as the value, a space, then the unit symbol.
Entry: 0.903 kW
